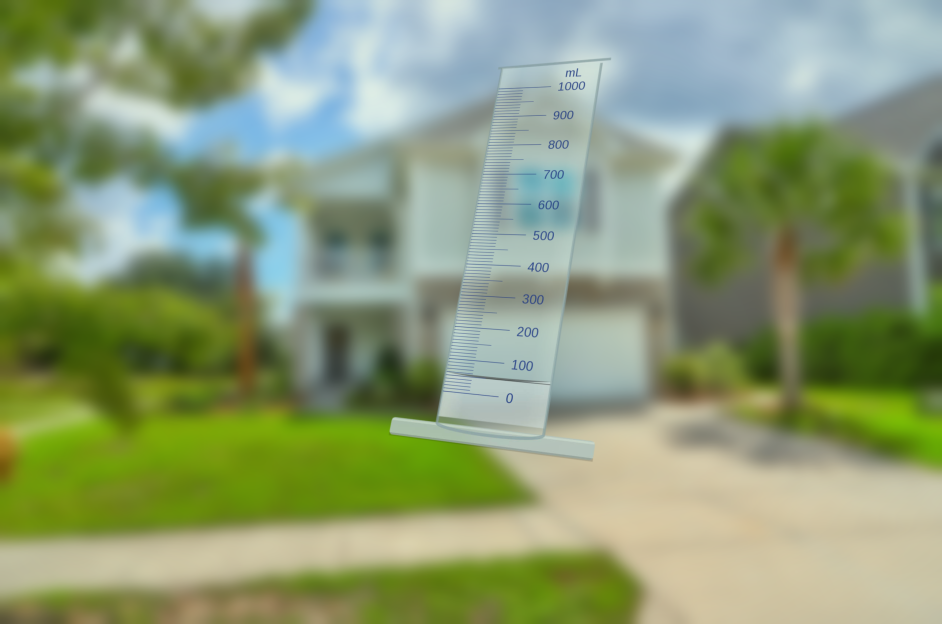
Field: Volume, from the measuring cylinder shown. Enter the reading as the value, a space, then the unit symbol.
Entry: 50 mL
